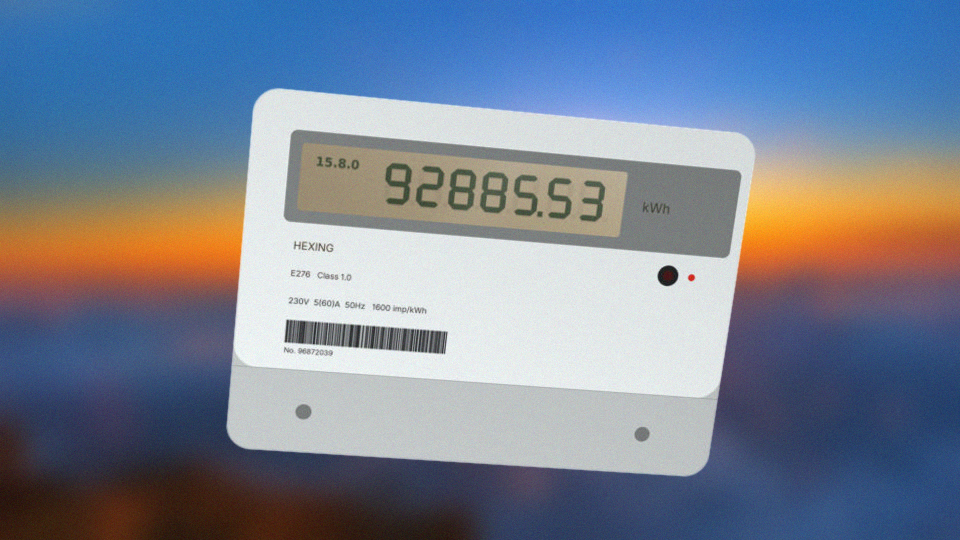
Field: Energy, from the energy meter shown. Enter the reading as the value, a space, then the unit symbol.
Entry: 92885.53 kWh
